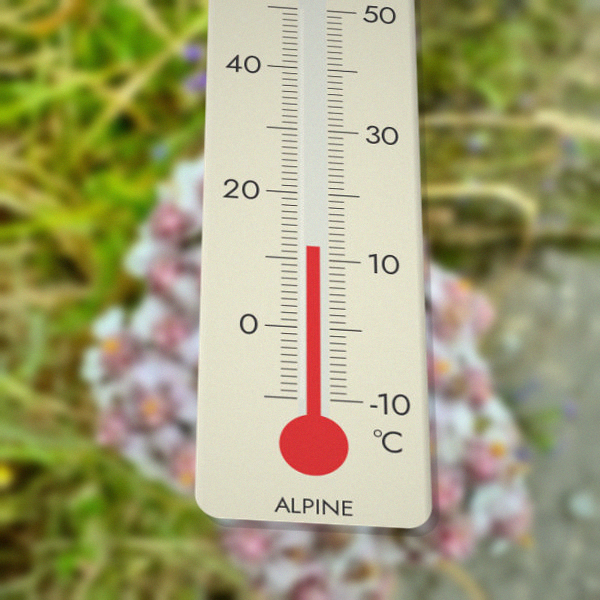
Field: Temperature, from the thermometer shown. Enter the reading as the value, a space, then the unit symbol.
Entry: 12 °C
